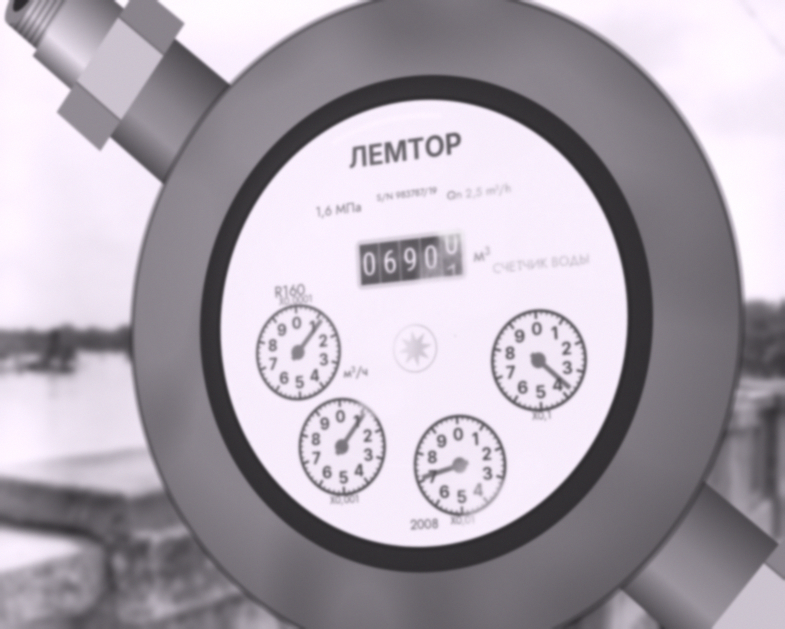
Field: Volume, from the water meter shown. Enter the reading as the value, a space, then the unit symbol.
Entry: 6900.3711 m³
